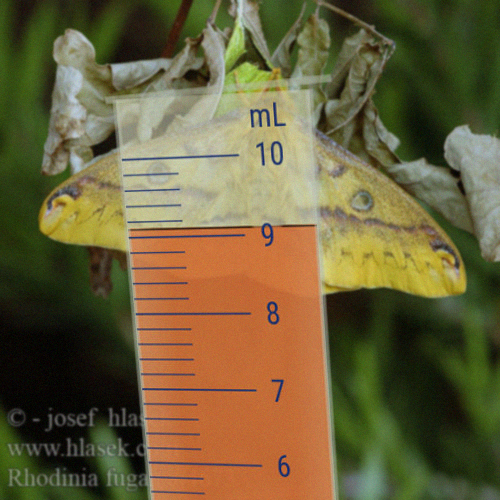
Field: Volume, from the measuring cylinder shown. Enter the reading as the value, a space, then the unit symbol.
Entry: 9.1 mL
